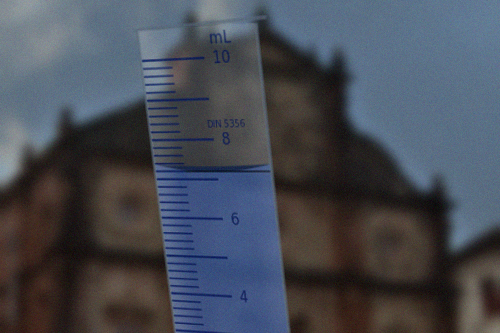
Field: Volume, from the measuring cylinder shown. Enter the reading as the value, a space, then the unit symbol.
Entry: 7.2 mL
